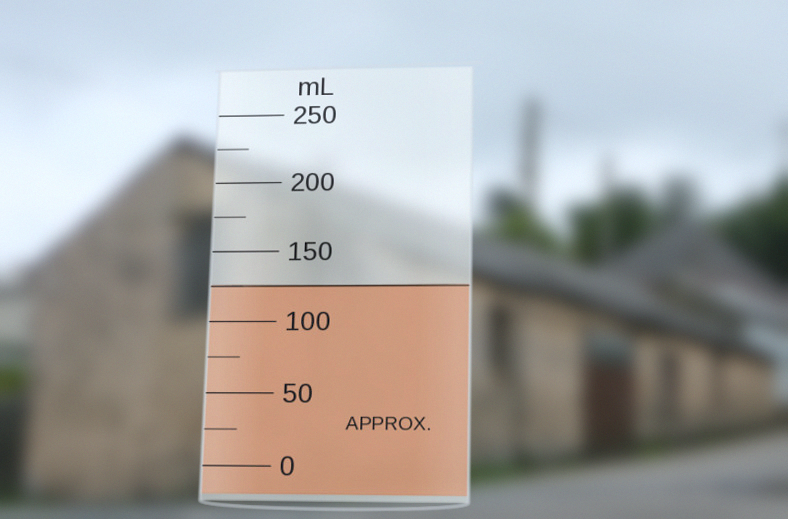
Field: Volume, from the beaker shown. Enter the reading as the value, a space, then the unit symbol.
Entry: 125 mL
